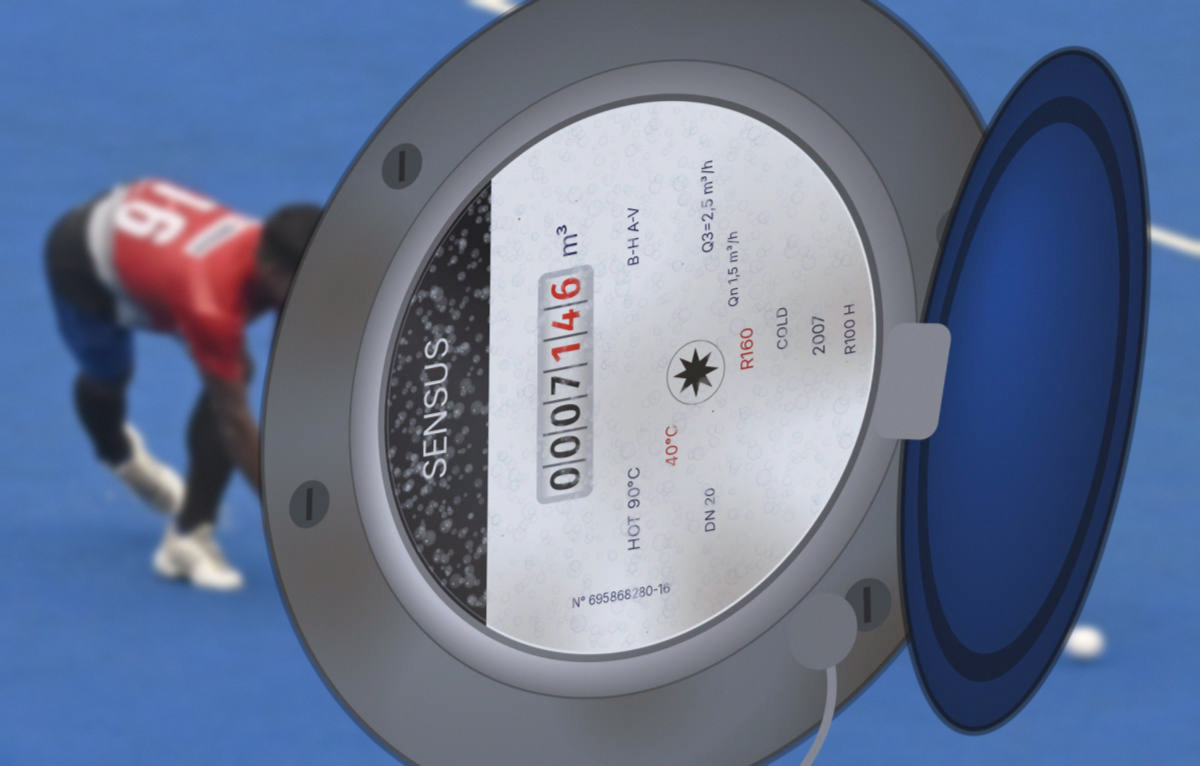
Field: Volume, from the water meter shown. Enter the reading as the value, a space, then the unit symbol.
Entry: 7.146 m³
